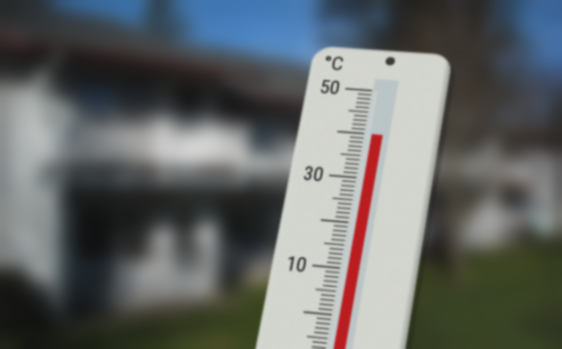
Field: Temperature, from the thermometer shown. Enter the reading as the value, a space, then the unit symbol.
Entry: 40 °C
